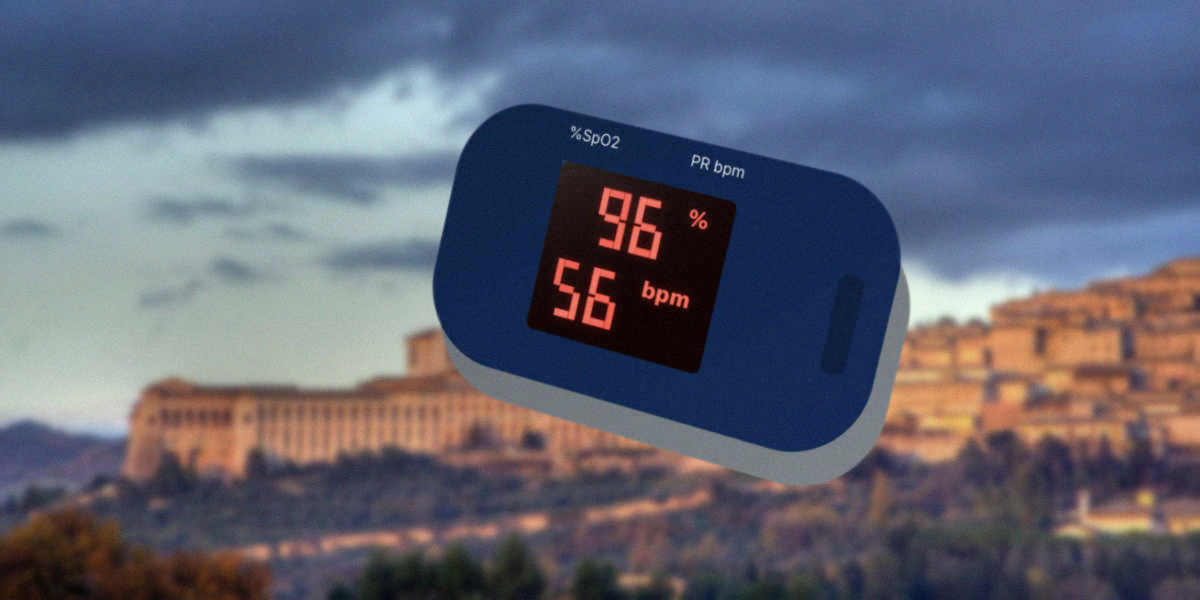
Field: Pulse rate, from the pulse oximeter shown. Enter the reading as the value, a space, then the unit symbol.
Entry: 56 bpm
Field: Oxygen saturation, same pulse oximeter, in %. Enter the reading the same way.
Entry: 96 %
